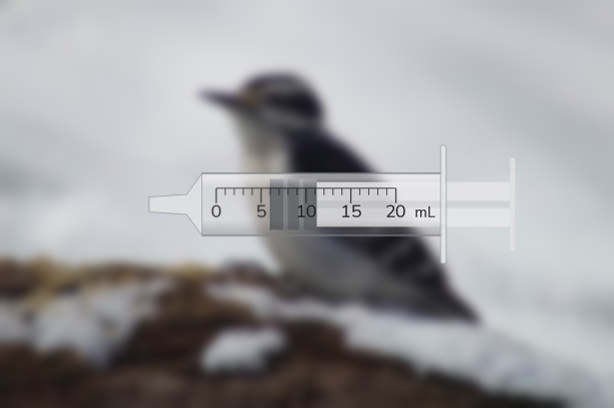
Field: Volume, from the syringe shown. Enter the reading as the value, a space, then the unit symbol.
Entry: 6 mL
